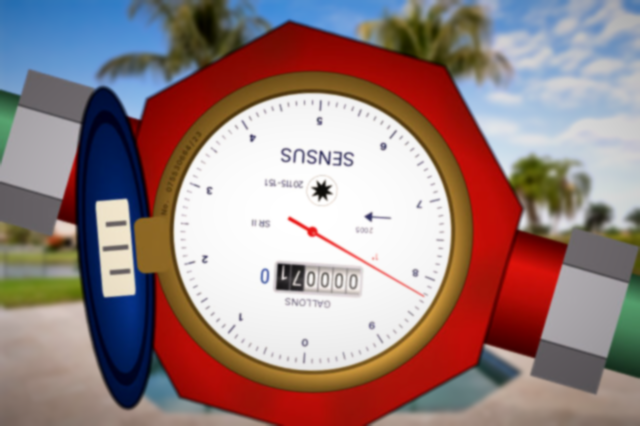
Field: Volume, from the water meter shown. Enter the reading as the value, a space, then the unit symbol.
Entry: 708.2 gal
